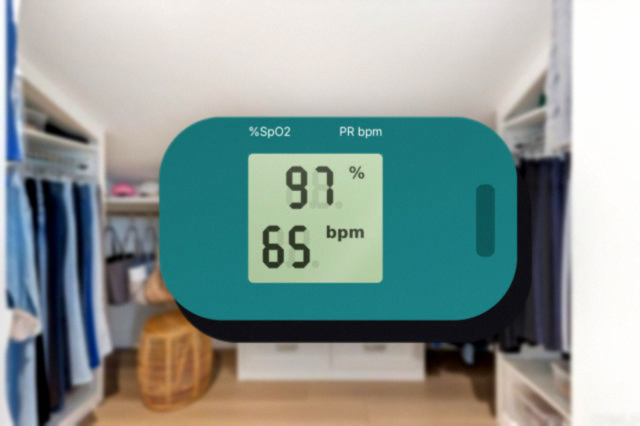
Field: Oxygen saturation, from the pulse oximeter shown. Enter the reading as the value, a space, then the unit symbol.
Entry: 97 %
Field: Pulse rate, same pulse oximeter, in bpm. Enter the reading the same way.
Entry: 65 bpm
